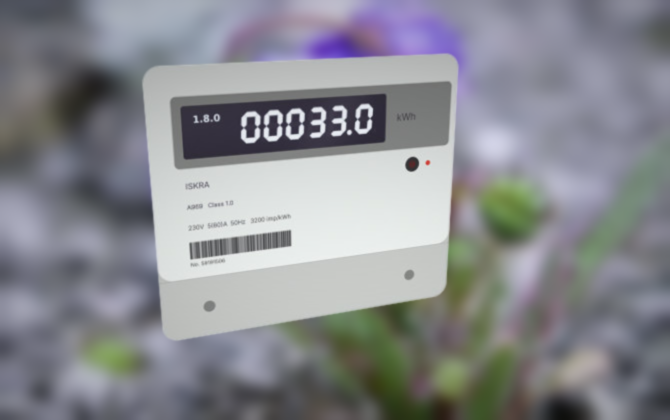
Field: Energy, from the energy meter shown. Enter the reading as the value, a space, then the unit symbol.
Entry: 33.0 kWh
